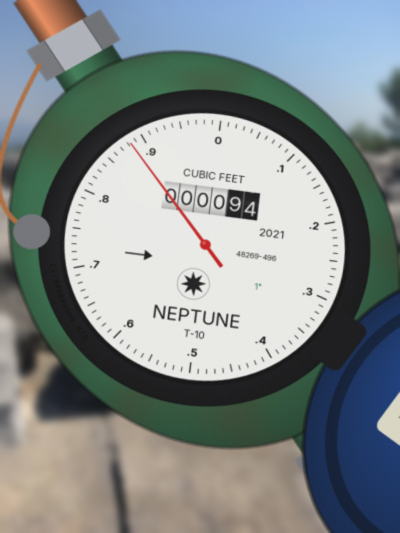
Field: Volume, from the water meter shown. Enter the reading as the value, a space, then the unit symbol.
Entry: 93.88 ft³
